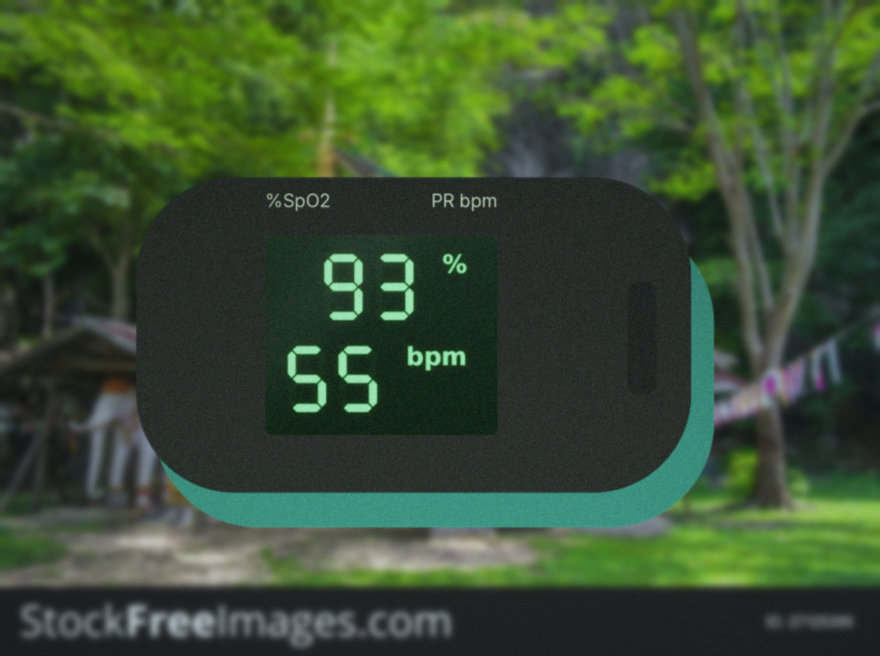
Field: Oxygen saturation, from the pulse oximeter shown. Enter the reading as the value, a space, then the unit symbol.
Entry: 93 %
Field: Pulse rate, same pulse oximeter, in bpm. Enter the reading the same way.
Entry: 55 bpm
